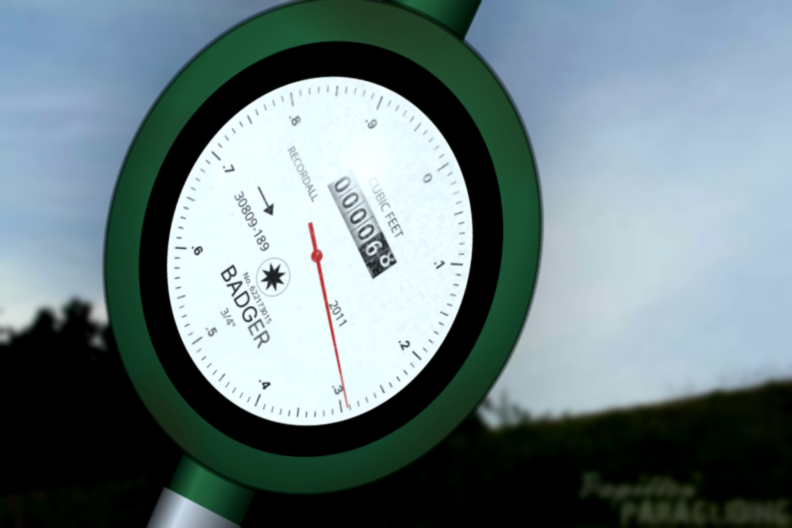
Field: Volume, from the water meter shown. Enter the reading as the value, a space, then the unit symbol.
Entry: 68.29 ft³
